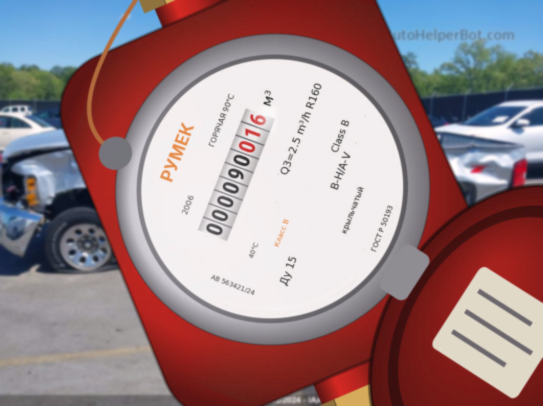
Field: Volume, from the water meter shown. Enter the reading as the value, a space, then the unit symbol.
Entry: 90.016 m³
